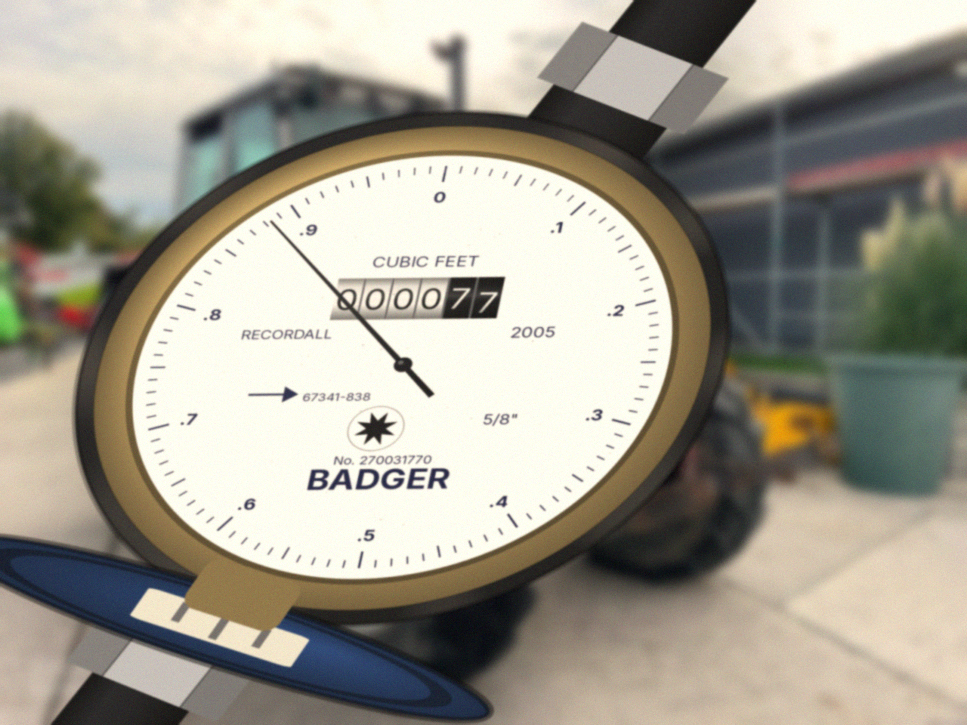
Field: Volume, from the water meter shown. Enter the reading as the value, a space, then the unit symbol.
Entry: 76.88 ft³
